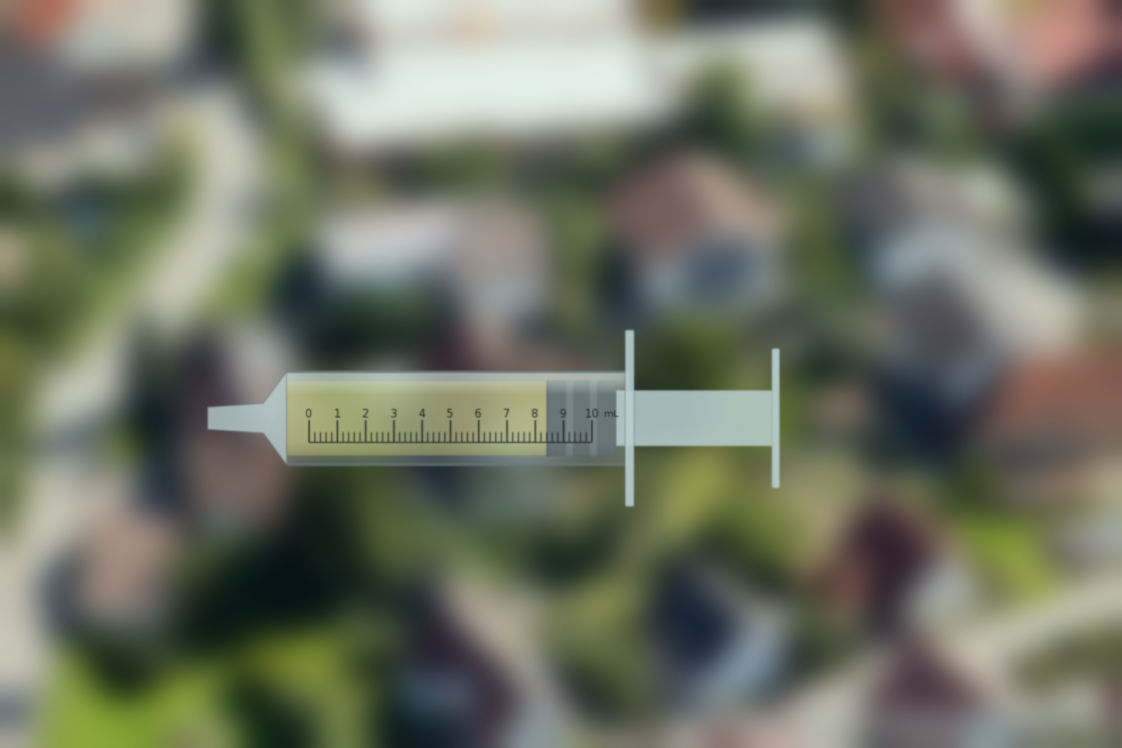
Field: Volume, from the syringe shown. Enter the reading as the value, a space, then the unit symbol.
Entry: 8.4 mL
